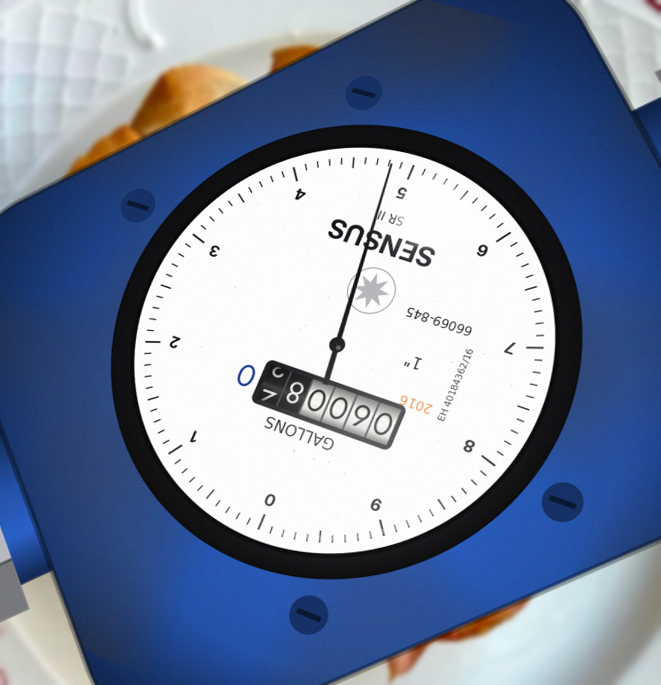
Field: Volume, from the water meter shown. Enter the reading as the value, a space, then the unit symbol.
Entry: 600824.8 gal
